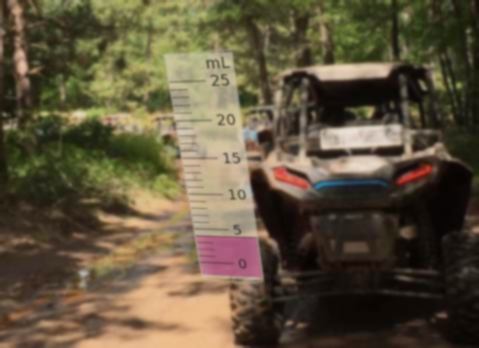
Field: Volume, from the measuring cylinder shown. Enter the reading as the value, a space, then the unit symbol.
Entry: 4 mL
